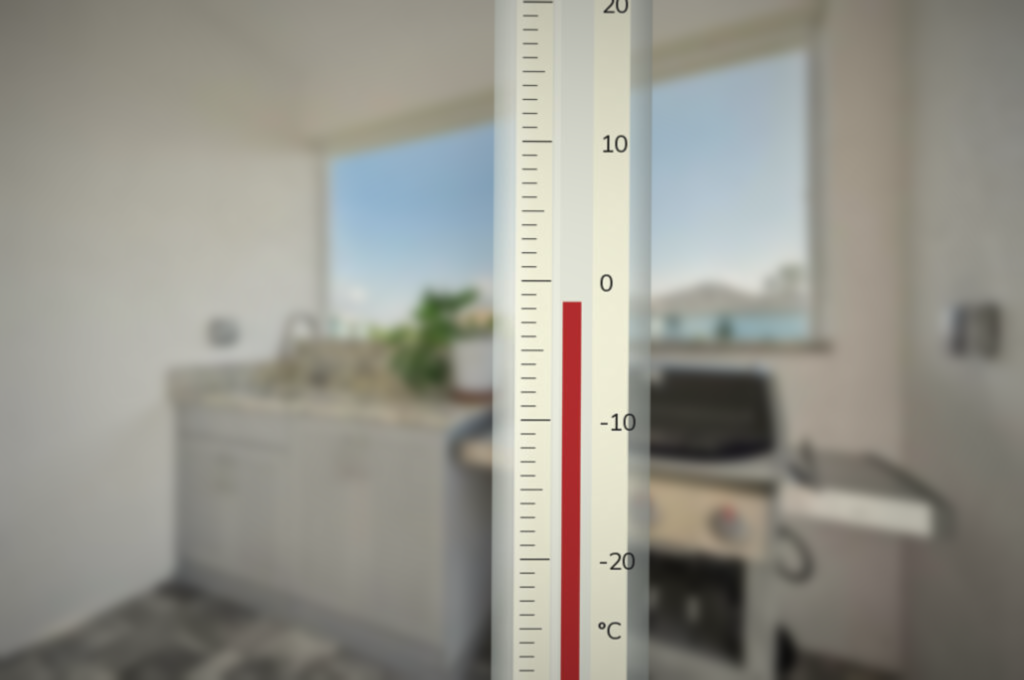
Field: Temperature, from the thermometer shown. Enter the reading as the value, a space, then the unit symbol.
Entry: -1.5 °C
